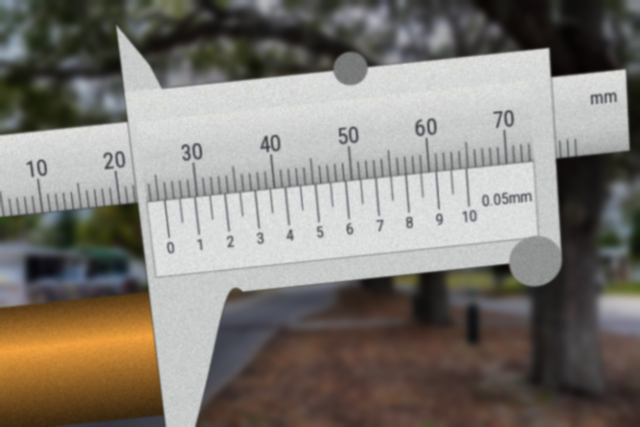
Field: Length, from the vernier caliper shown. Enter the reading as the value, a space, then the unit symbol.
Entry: 25.8 mm
